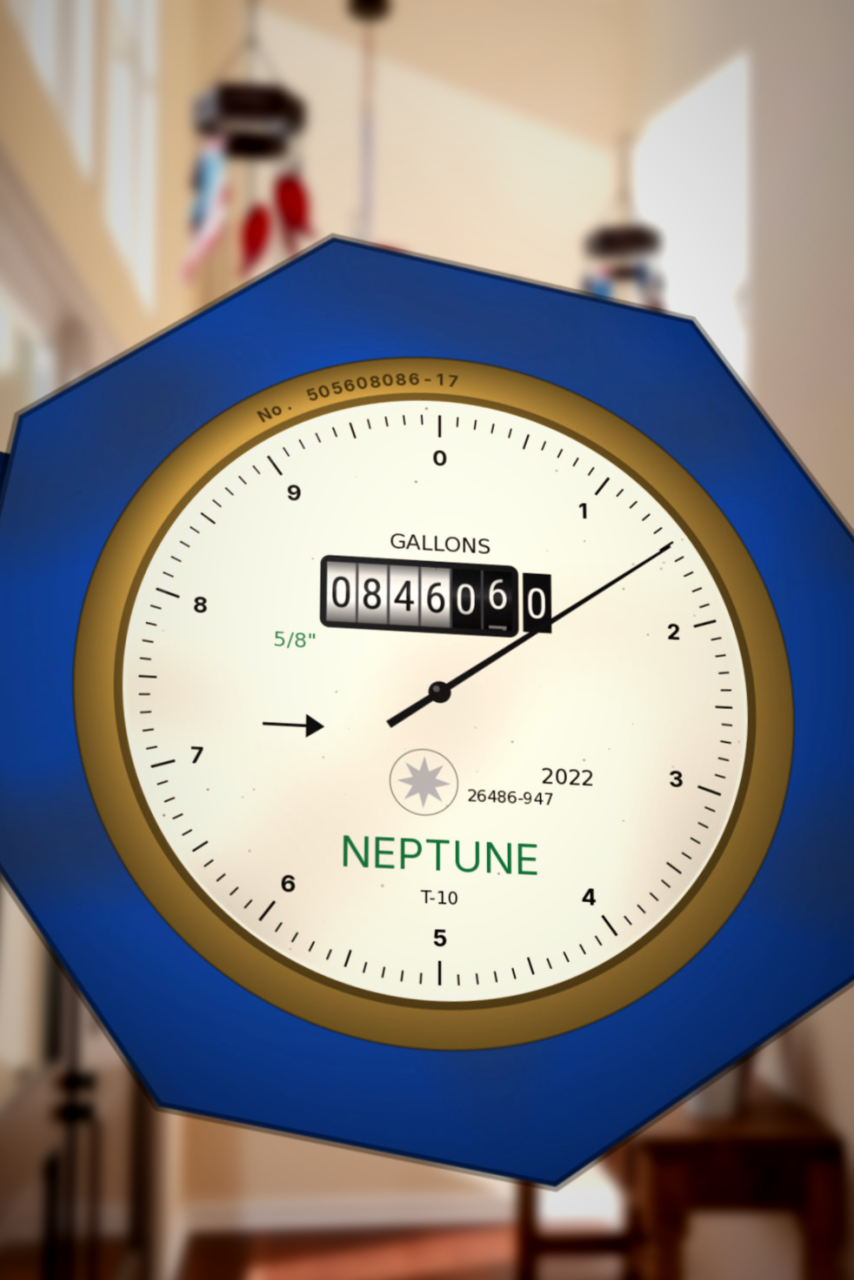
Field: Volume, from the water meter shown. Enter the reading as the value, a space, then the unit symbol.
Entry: 846061.5 gal
